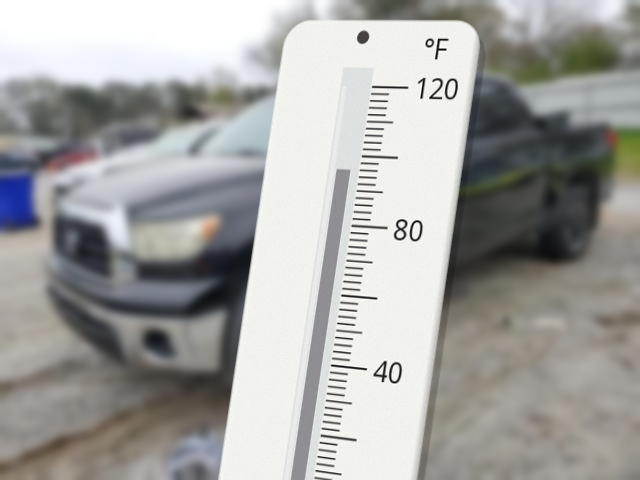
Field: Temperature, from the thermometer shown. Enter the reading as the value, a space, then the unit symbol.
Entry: 96 °F
